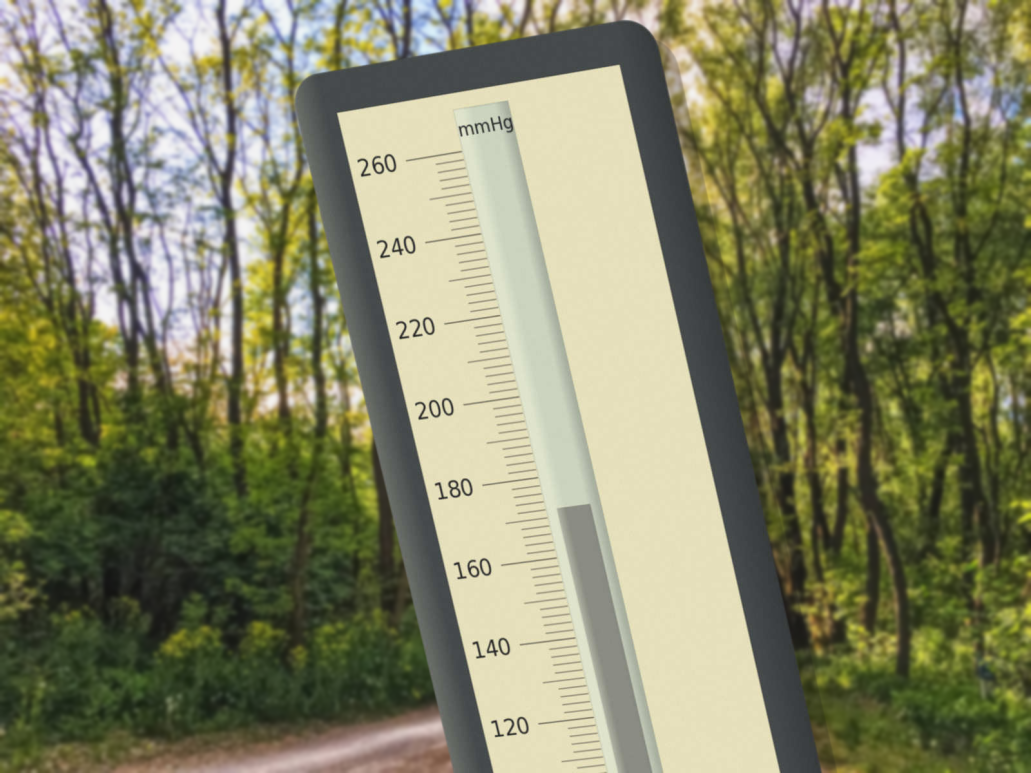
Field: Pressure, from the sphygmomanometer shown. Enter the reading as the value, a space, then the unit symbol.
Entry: 172 mmHg
